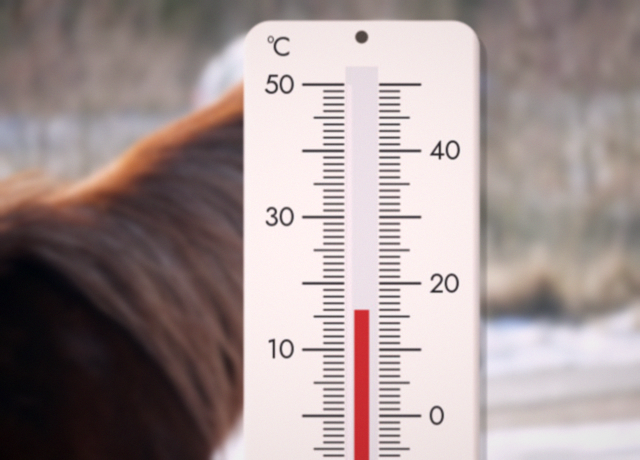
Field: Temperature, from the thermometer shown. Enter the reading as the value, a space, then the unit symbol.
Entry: 16 °C
